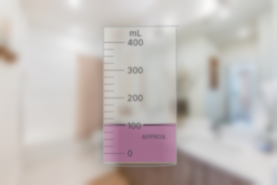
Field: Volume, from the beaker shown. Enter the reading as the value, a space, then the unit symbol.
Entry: 100 mL
